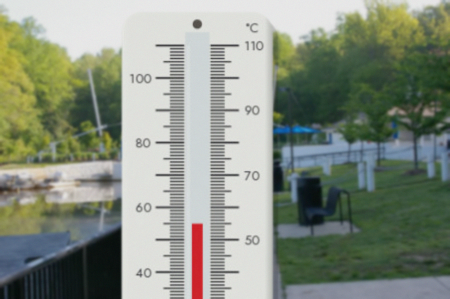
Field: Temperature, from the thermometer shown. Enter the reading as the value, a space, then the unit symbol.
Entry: 55 °C
